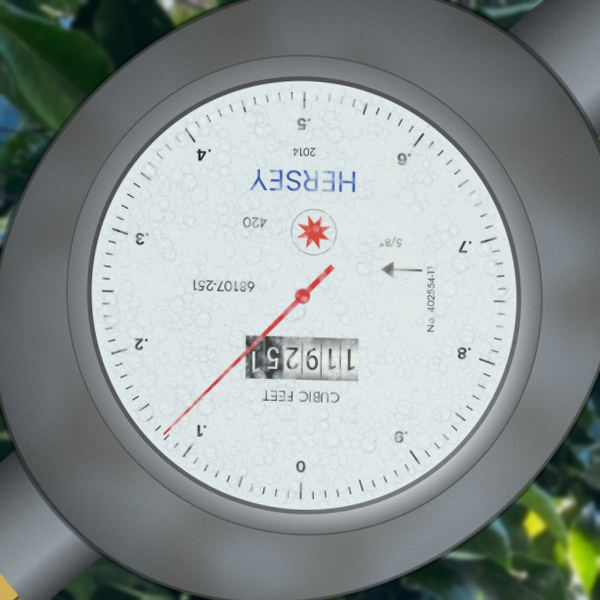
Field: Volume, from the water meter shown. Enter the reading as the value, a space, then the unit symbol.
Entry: 119251.12 ft³
